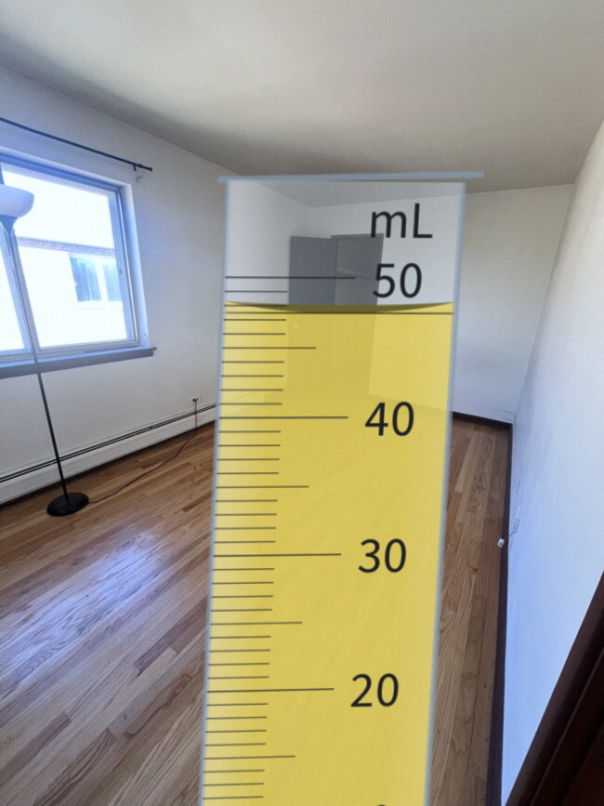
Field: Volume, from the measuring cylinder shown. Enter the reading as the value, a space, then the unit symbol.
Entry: 47.5 mL
